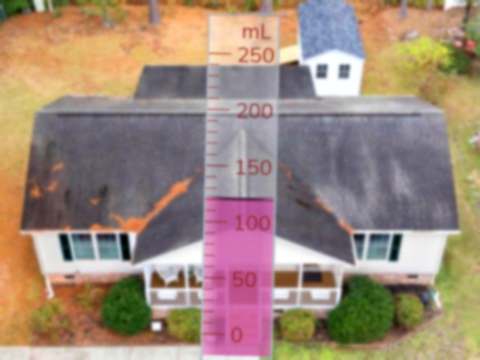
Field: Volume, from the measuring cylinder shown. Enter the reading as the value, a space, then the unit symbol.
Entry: 120 mL
